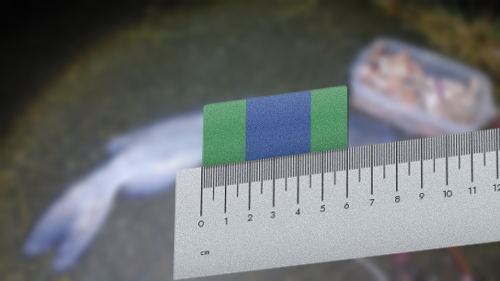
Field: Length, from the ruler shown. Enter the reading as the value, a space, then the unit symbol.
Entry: 6 cm
